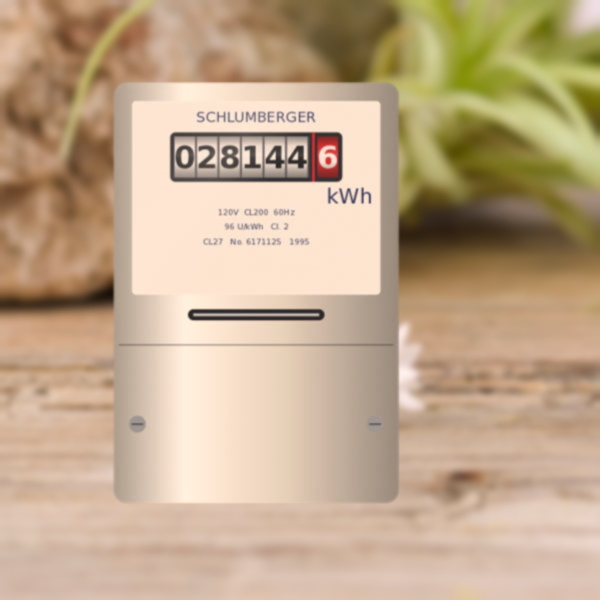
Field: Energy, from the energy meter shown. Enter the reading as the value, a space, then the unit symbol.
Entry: 28144.6 kWh
